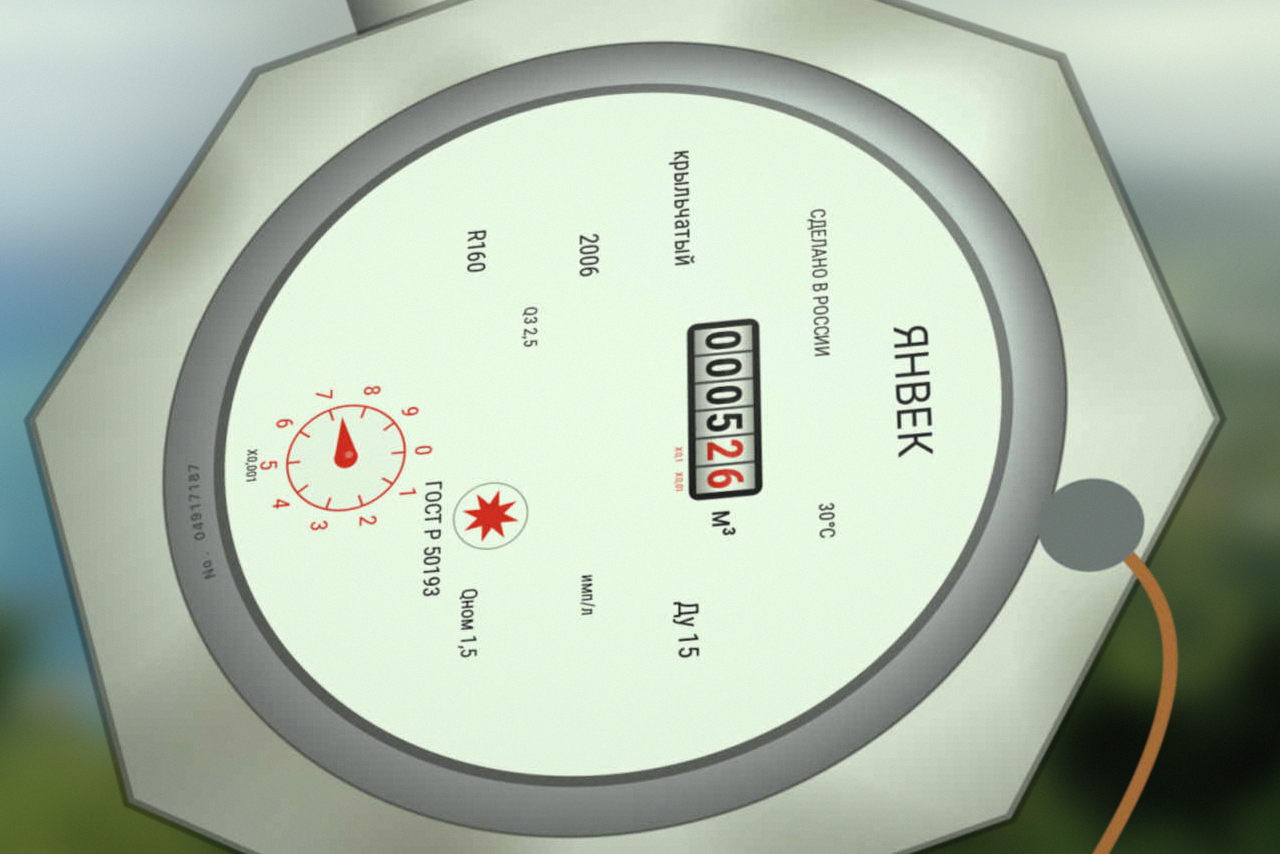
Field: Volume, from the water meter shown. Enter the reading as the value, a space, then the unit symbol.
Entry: 5.267 m³
